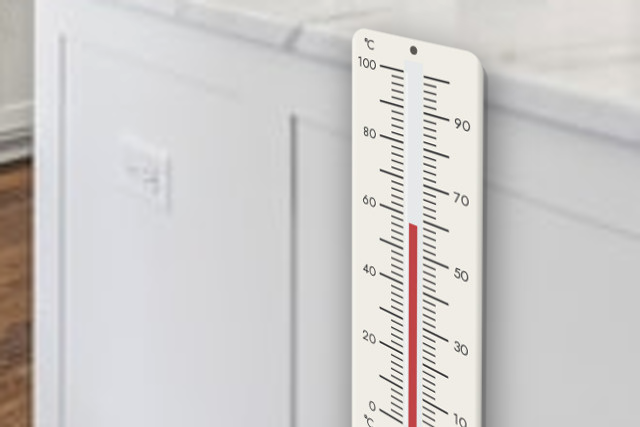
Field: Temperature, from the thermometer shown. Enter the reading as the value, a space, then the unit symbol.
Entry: 58 °C
